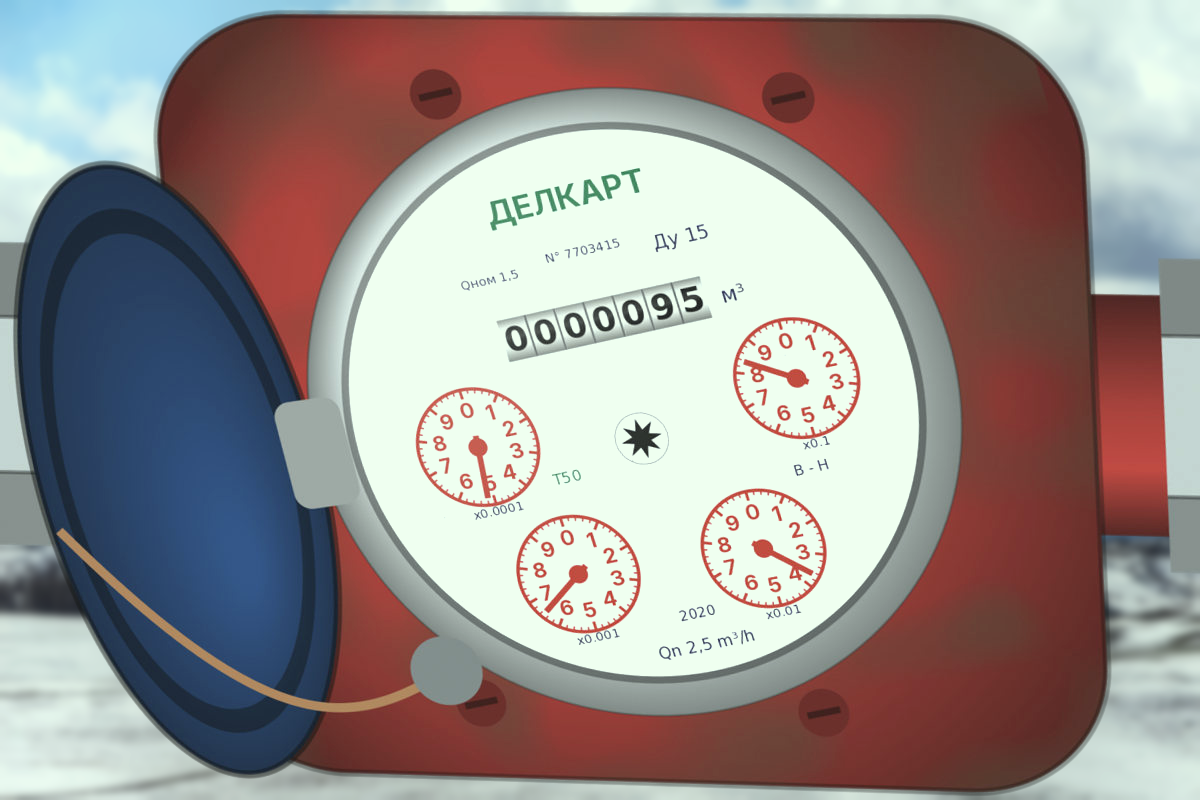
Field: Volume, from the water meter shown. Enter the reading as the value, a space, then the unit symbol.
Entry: 95.8365 m³
